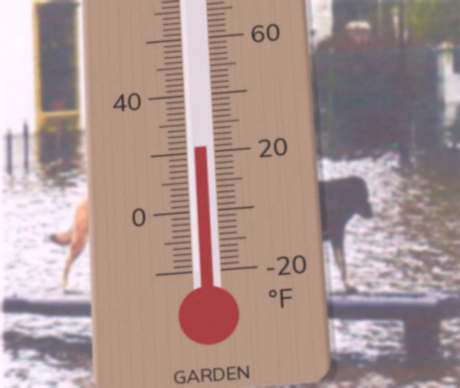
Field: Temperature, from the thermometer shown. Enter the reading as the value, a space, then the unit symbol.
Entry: 22 °F
